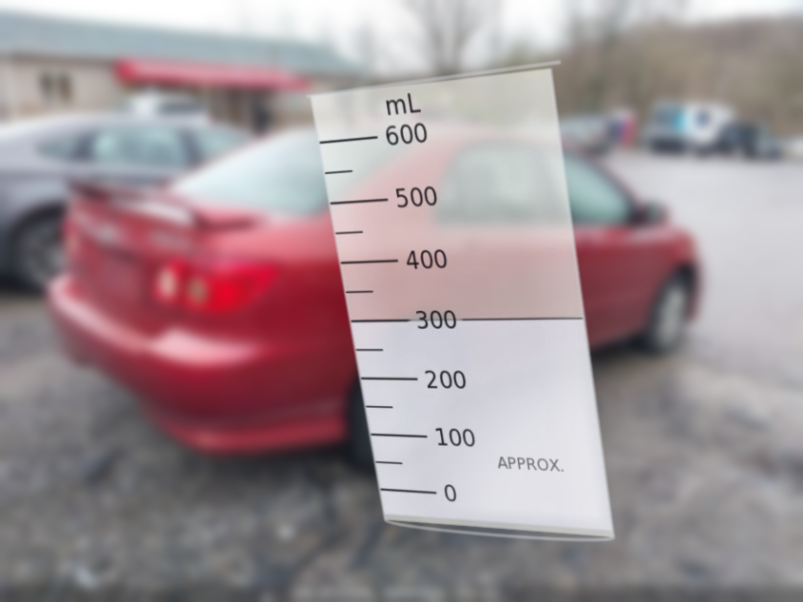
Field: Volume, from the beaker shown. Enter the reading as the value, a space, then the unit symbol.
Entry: 300 mL
